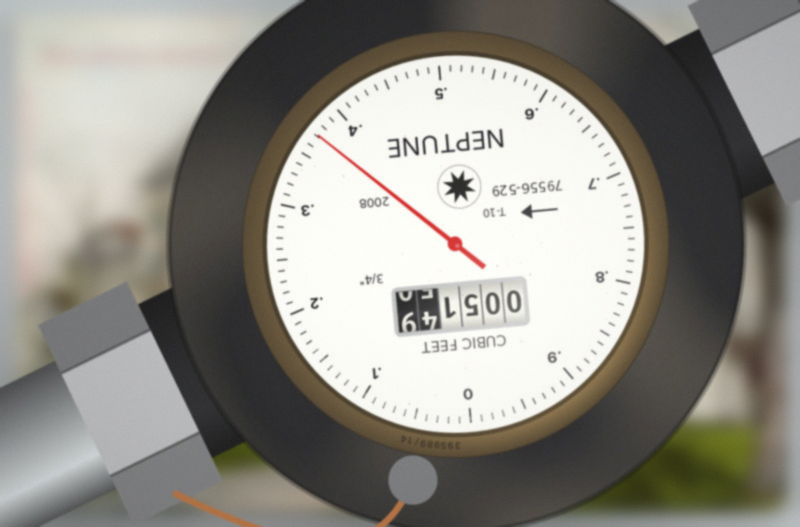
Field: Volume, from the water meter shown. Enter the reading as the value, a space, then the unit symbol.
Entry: 5149.37 ft³
